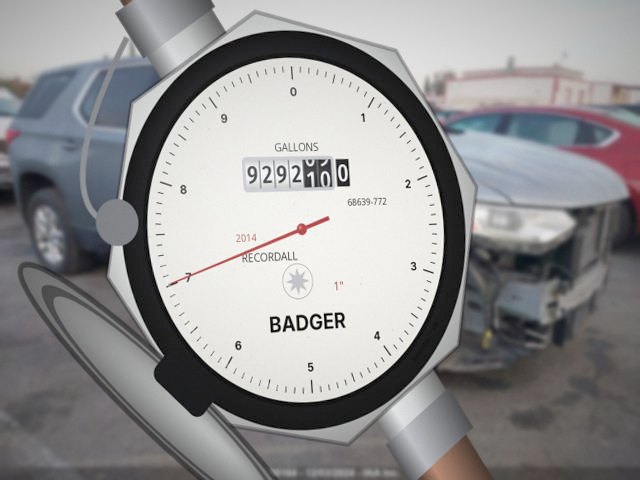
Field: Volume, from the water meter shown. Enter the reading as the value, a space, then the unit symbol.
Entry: 9292097.0 gal
